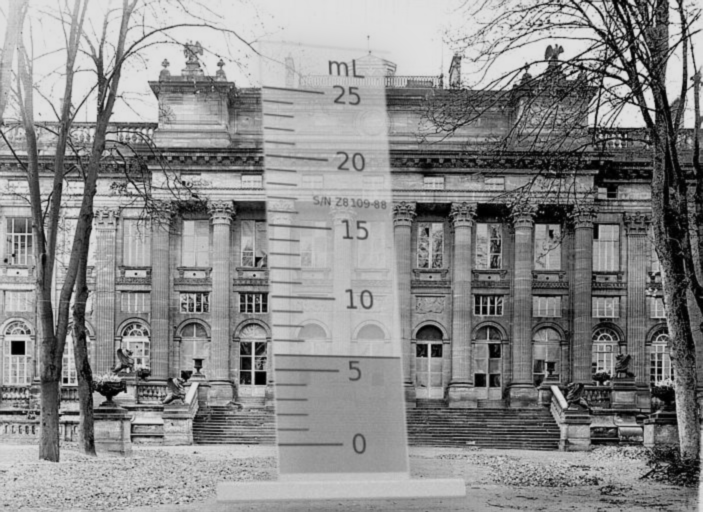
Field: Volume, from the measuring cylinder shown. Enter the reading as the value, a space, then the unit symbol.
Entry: 6 mL
